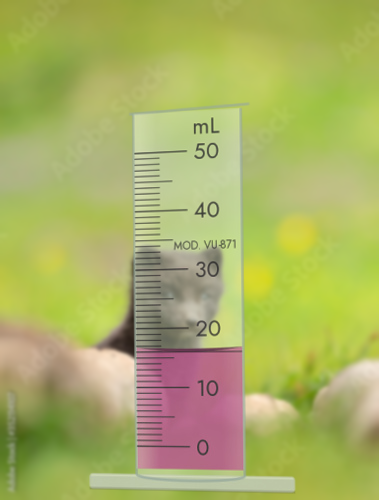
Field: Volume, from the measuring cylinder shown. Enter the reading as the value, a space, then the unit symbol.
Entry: 16 mL
